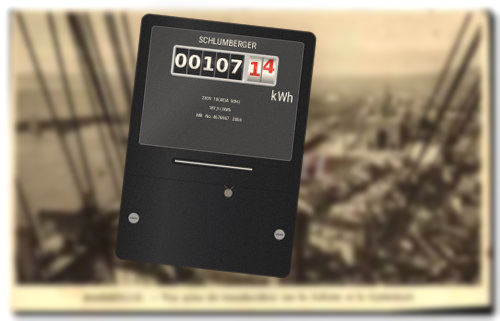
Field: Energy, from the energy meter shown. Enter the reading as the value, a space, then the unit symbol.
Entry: 107.14 kWh
